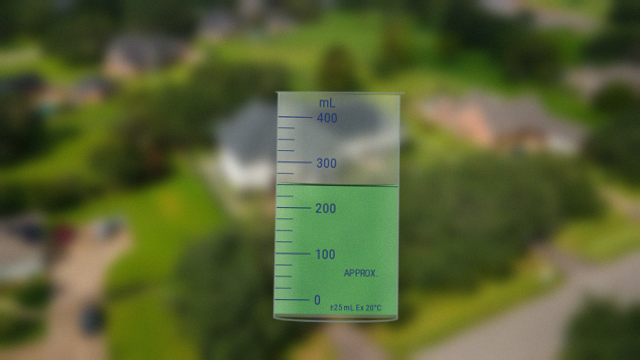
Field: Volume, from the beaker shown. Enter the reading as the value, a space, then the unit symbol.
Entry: 250 mL
